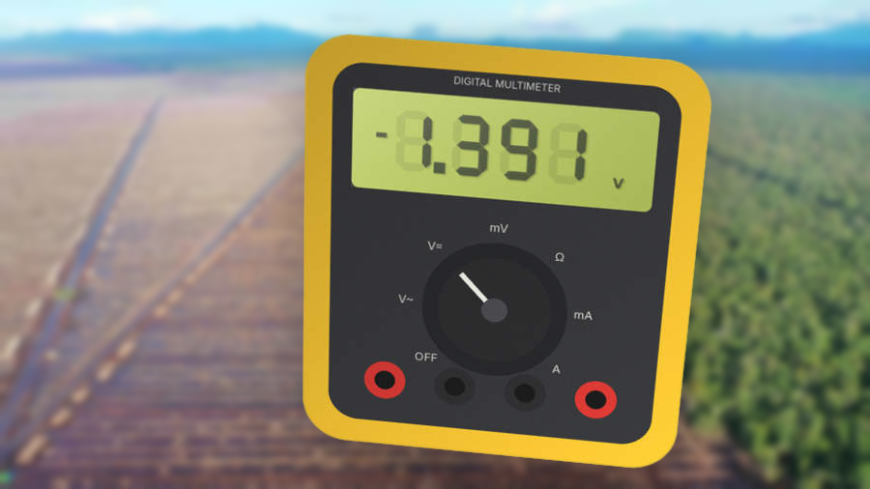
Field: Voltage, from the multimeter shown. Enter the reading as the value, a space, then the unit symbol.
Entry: -1.391 V
